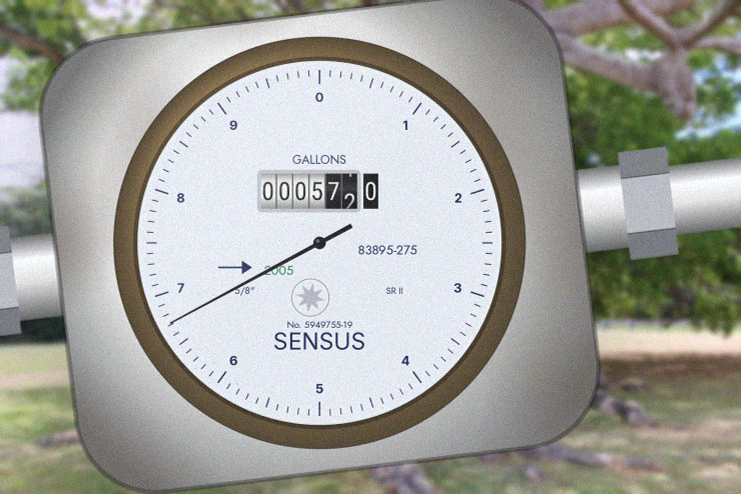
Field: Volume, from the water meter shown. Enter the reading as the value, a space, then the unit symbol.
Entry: 5716.7 gal
